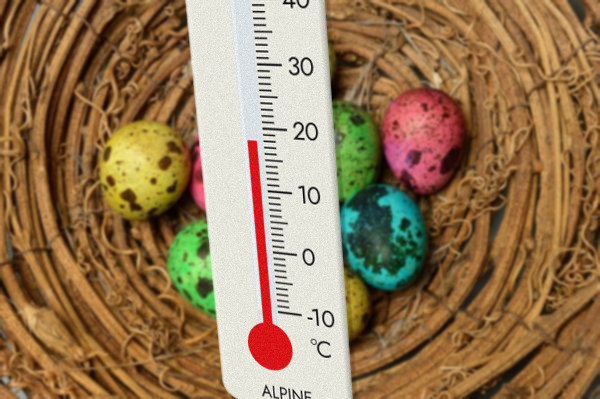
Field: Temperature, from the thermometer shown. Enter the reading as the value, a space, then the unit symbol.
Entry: 18 °C
